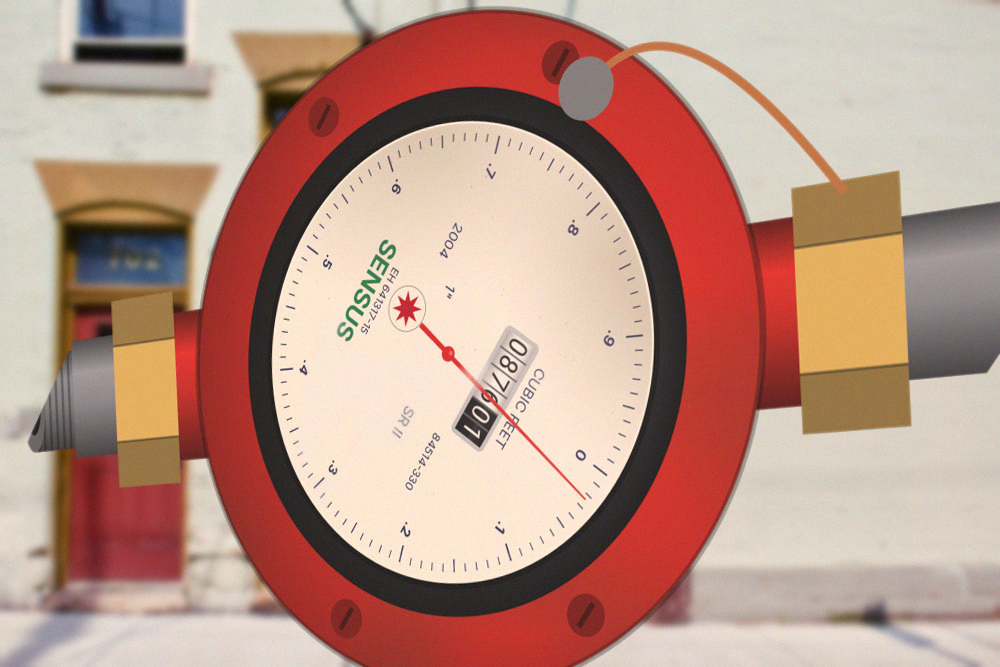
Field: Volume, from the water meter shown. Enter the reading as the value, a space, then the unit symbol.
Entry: 87601.02 ft³
